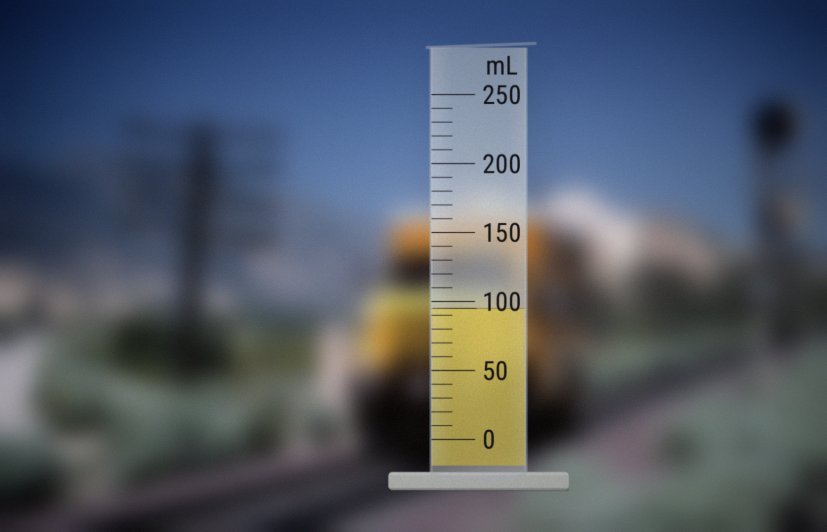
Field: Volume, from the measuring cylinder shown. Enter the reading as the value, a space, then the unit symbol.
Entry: 95 mL
